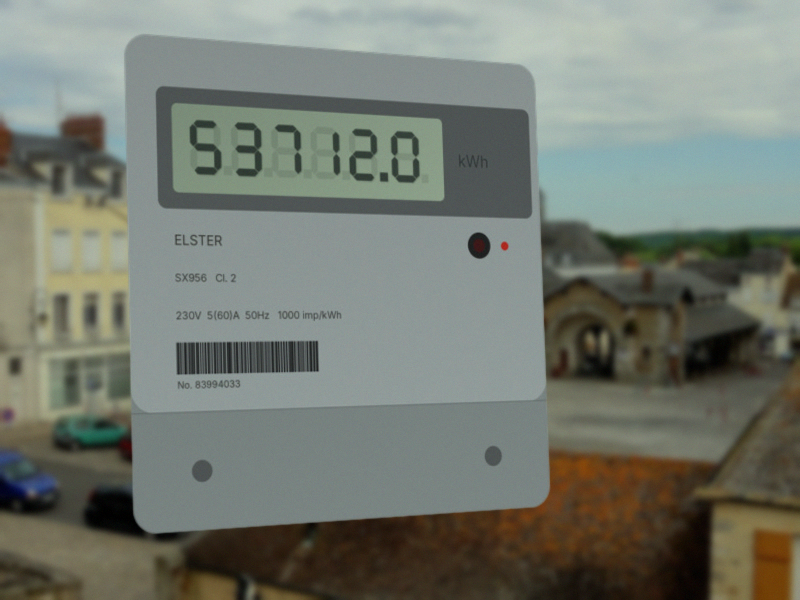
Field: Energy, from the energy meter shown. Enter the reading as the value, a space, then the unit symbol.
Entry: 53712.0 kWh
